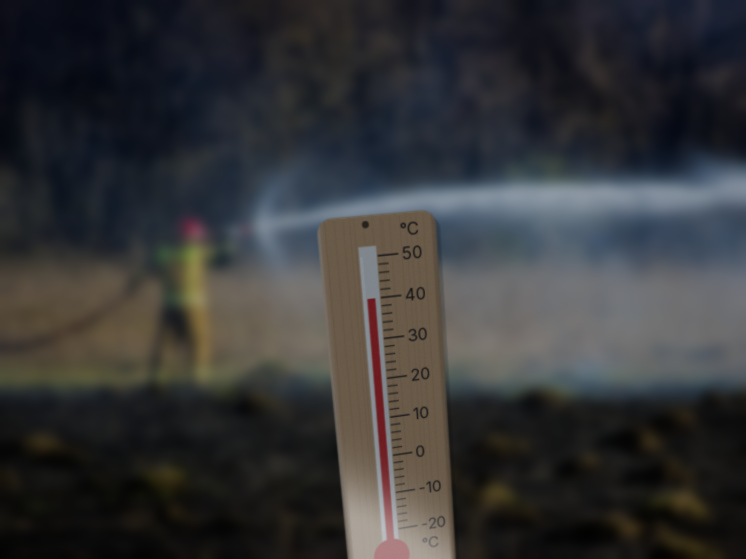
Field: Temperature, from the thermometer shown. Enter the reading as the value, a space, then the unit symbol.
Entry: 40 °C
